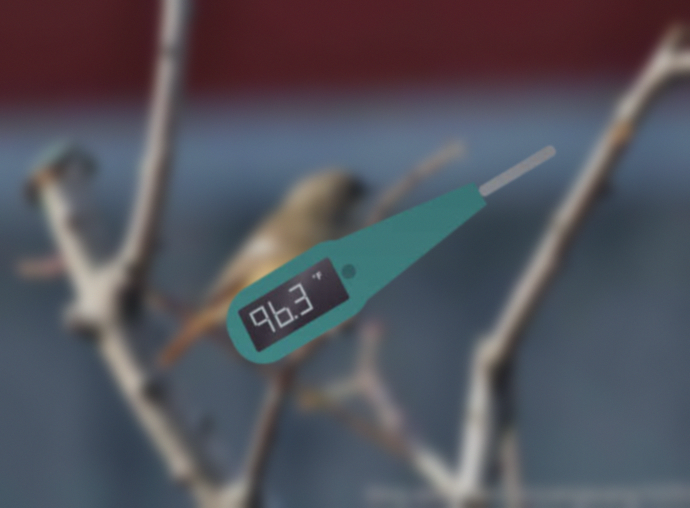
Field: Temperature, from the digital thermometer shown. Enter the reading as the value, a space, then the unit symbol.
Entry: 96.3 °F
